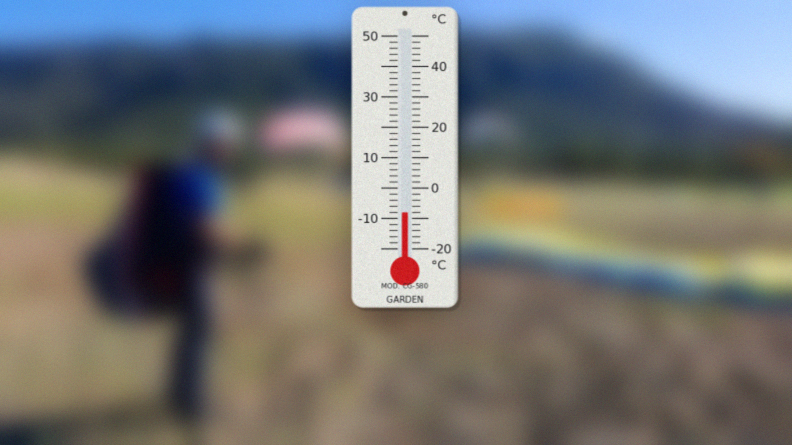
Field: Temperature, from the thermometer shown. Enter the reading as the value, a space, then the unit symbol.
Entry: -8 °C
